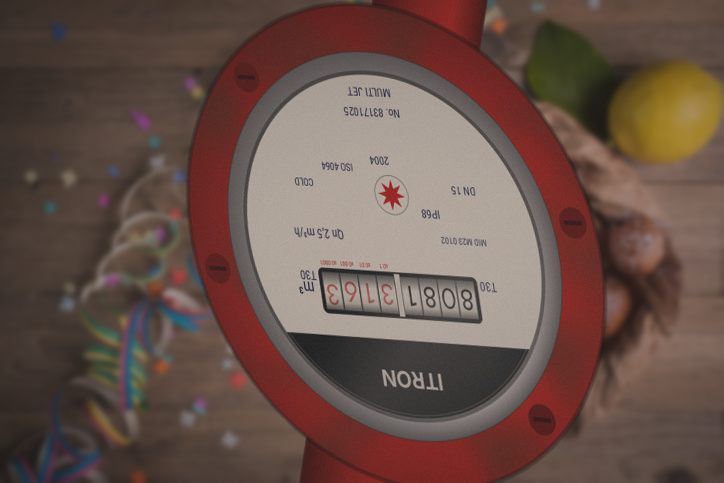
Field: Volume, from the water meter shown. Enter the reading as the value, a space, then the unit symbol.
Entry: 8081.3163 m³
